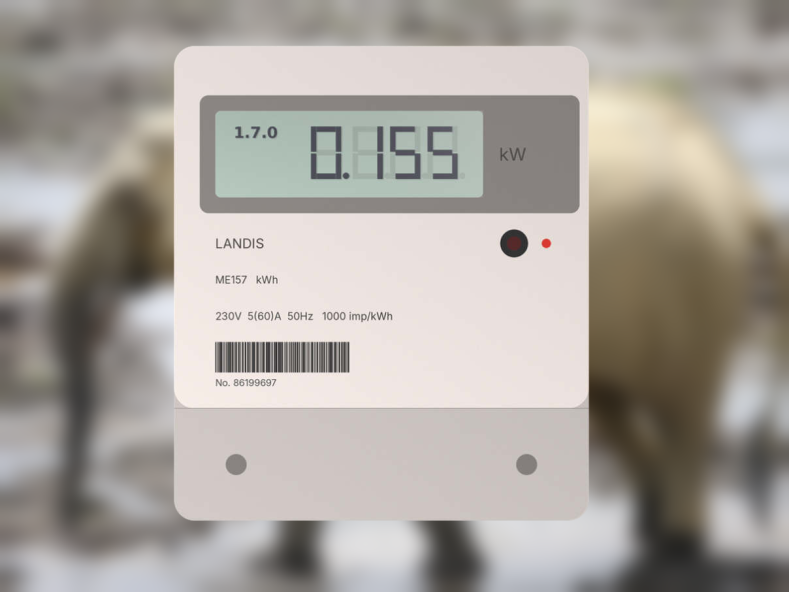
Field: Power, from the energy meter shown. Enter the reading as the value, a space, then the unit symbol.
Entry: 0.155 kW
